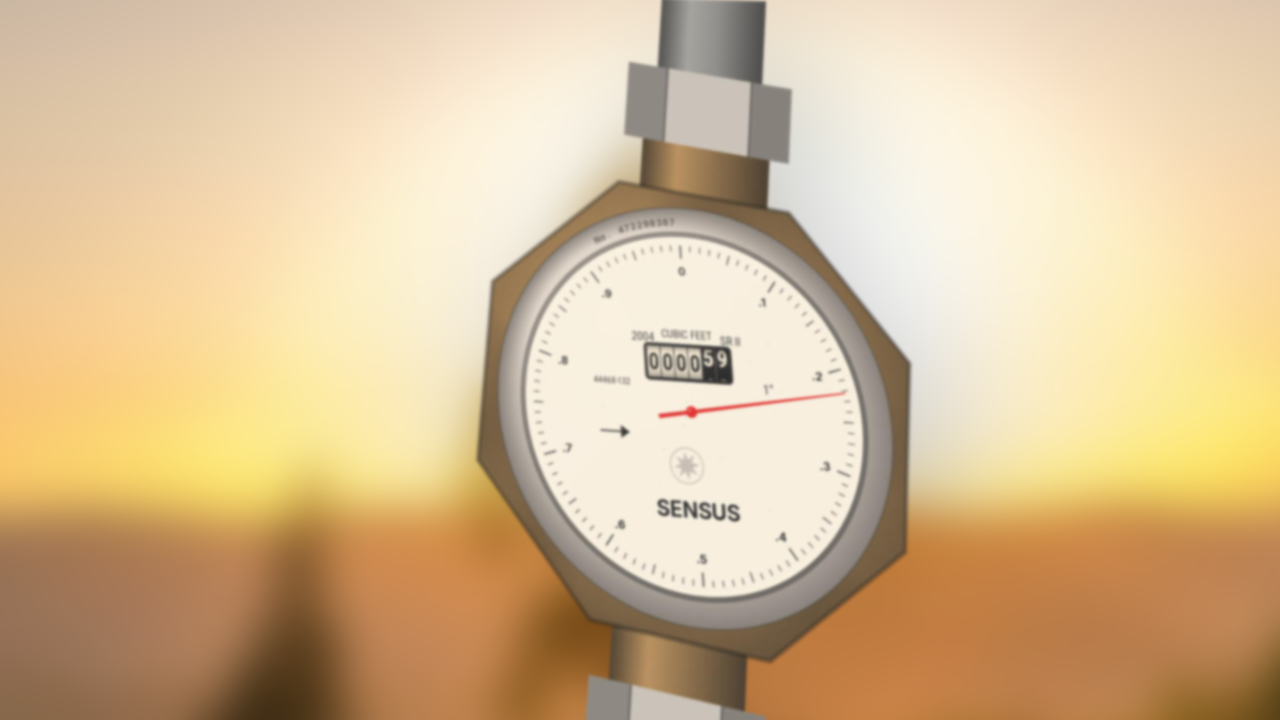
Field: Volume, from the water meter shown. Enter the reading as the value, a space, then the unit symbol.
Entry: 59.22 ft³
